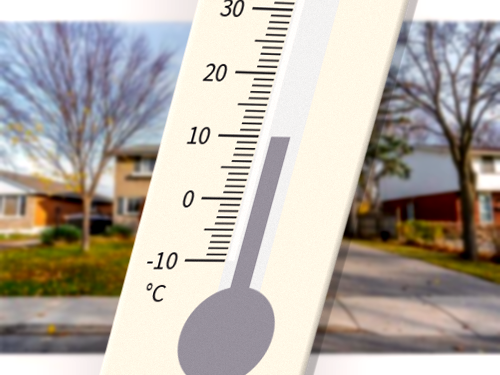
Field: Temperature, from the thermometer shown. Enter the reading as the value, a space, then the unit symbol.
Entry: 10 °C
